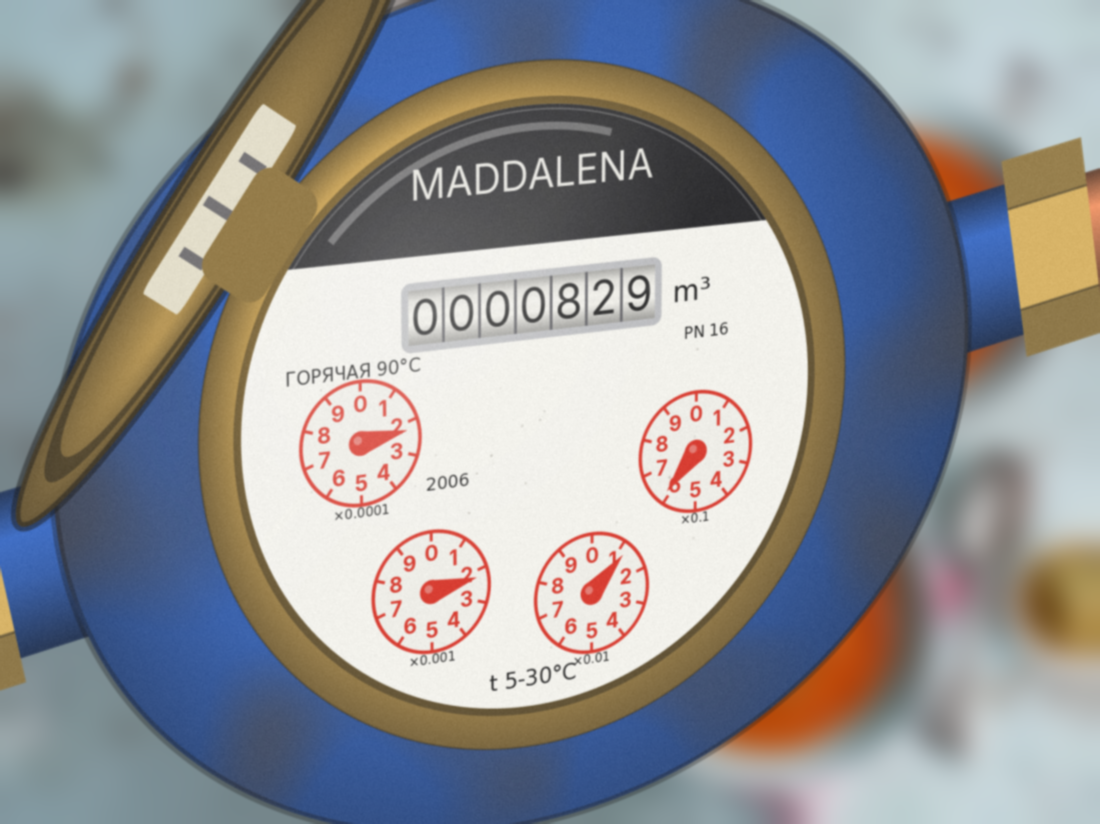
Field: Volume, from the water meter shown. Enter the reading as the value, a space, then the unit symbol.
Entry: 829.6122 m³
